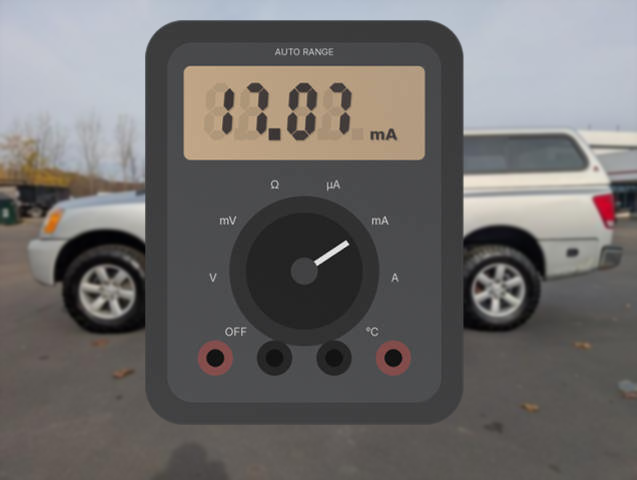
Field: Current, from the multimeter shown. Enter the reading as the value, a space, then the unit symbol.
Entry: 17.07 mA
